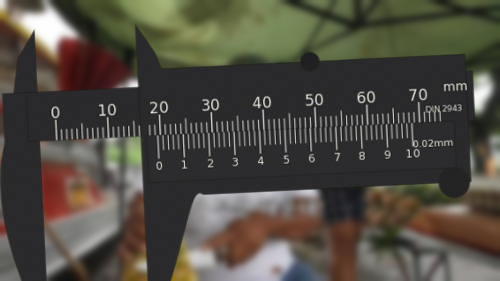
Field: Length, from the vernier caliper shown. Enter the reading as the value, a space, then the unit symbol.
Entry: 19.5 mm
